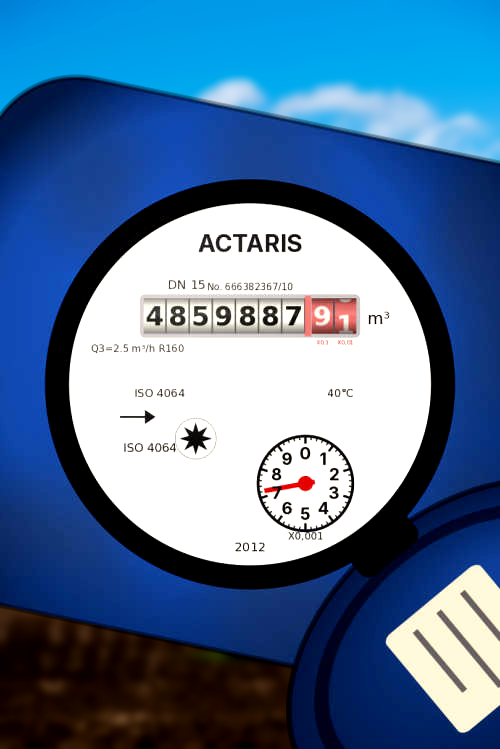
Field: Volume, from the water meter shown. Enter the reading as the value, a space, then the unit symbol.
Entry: 4859887.907 m³
